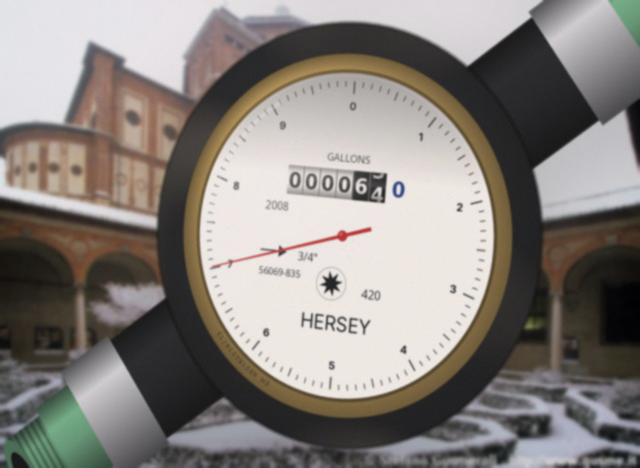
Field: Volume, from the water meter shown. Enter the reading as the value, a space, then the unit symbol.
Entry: 637.0 gal
